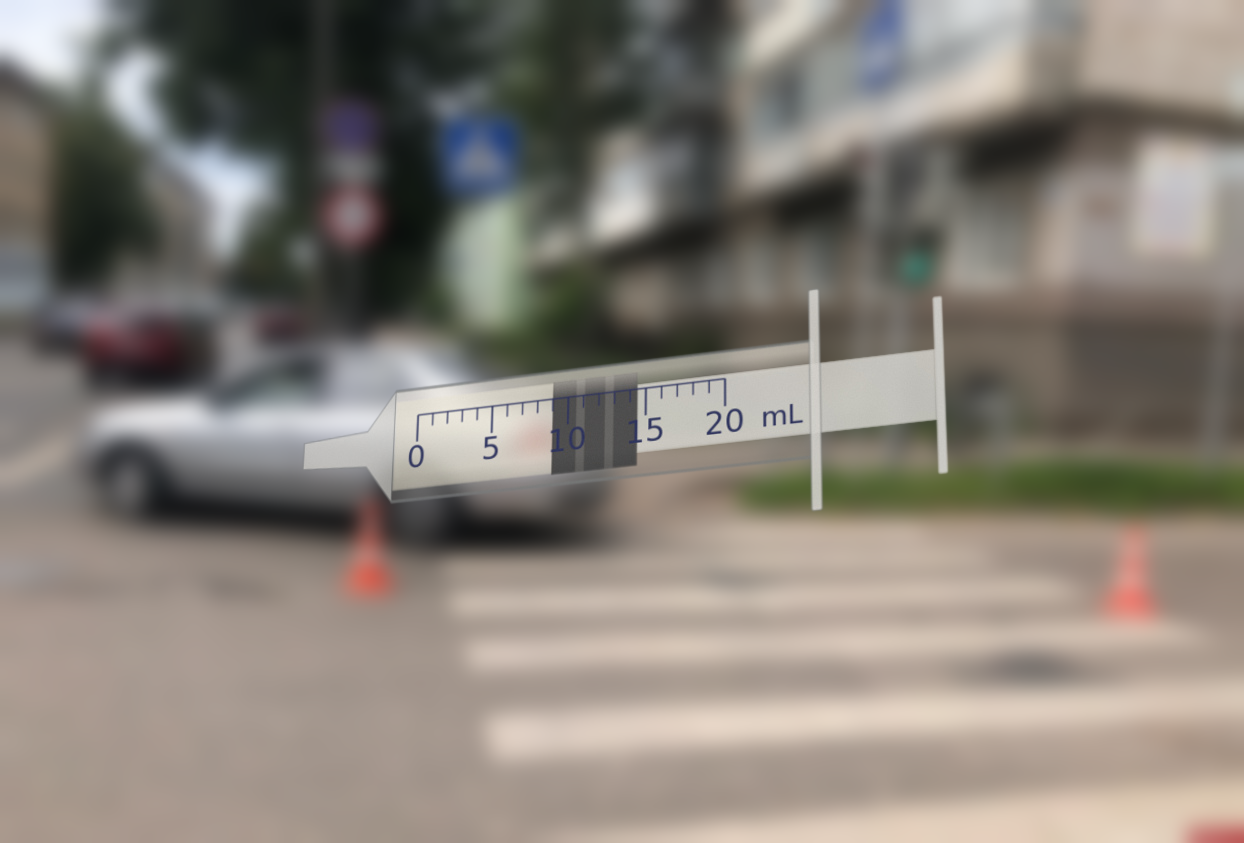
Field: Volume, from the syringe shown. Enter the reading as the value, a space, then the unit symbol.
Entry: 9 mL
